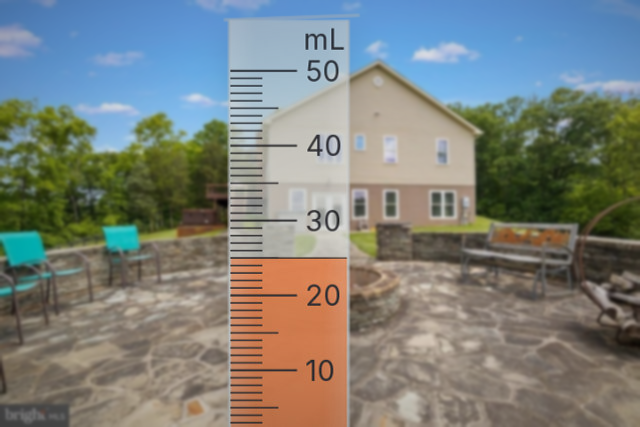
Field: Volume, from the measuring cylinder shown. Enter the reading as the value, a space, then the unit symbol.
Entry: 25 mL
